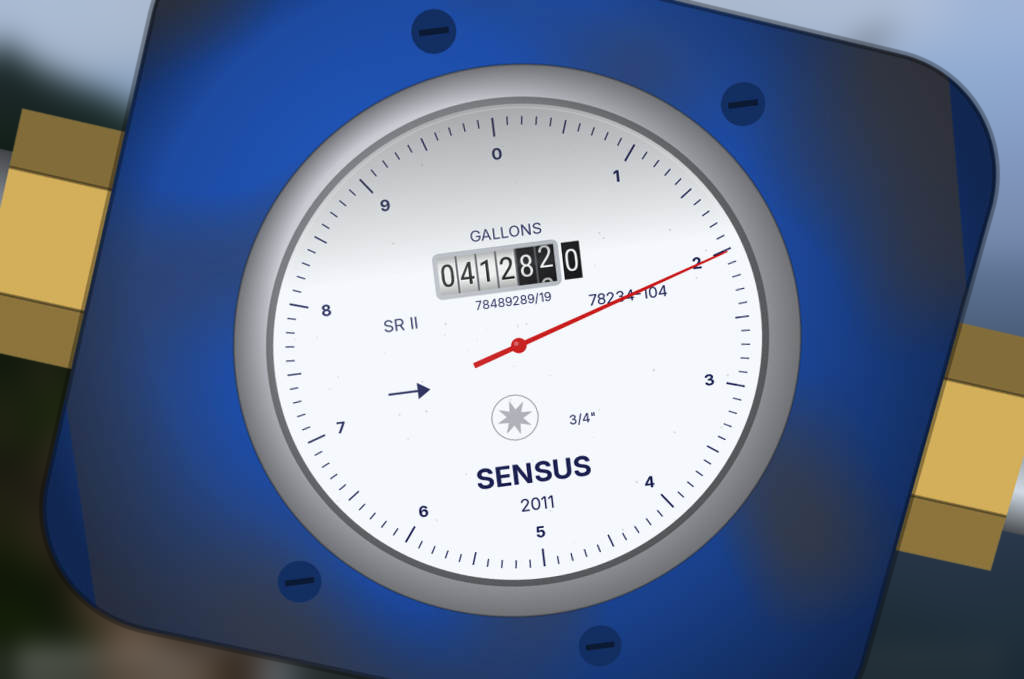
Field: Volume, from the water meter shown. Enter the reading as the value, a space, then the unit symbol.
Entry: 412822.0 gal
